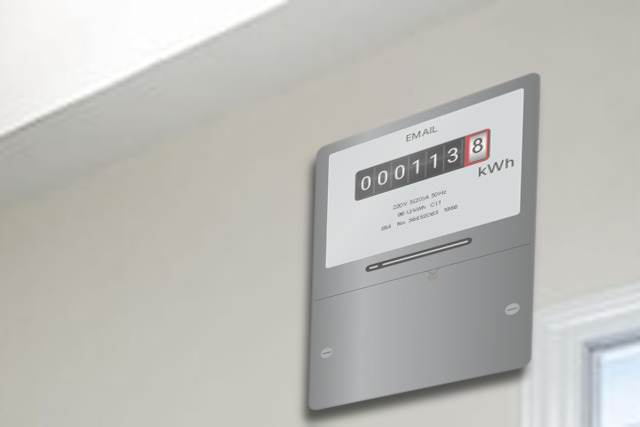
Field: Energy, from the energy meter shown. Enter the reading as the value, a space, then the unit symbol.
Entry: 113.8 kWh
